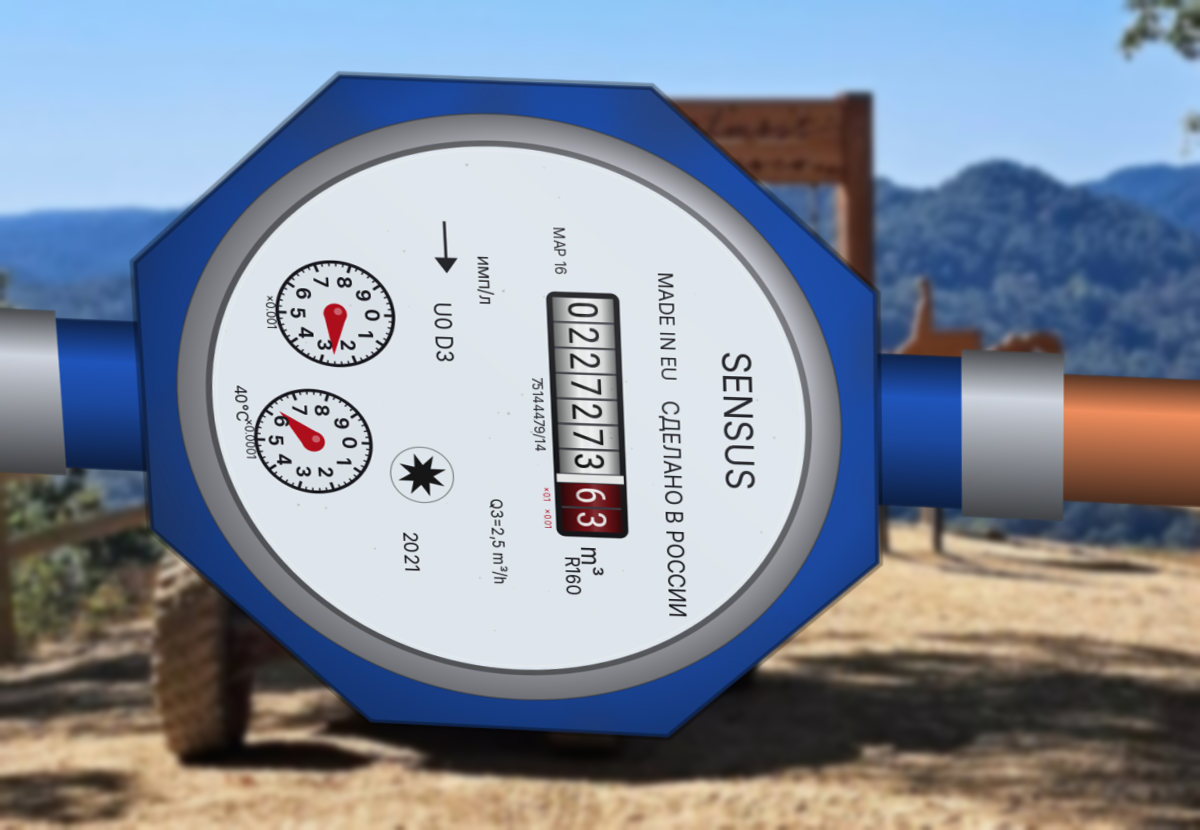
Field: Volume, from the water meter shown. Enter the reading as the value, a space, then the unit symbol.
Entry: 227273.6326 m³
